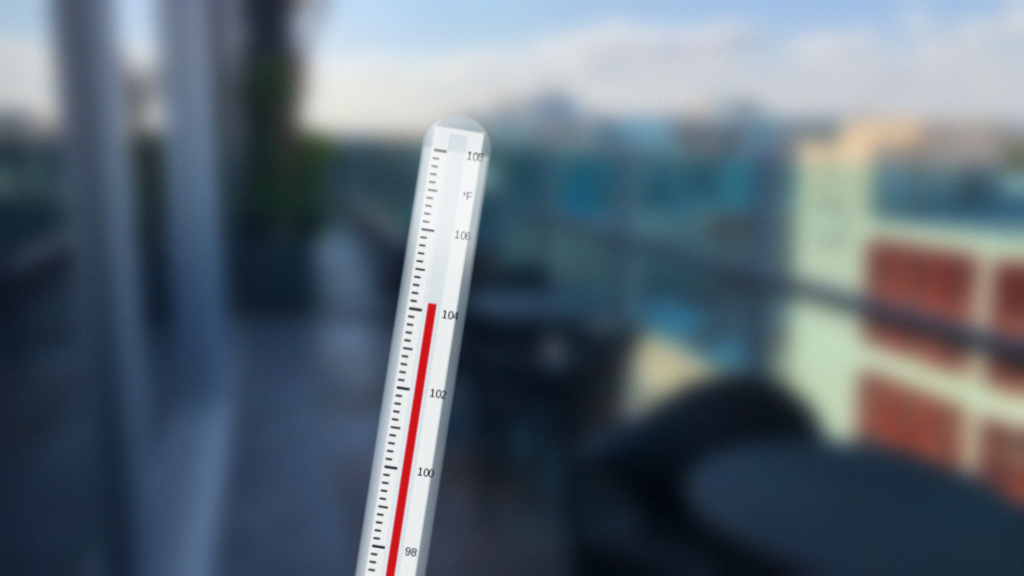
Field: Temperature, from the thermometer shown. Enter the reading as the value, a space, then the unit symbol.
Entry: 104.2 °F
